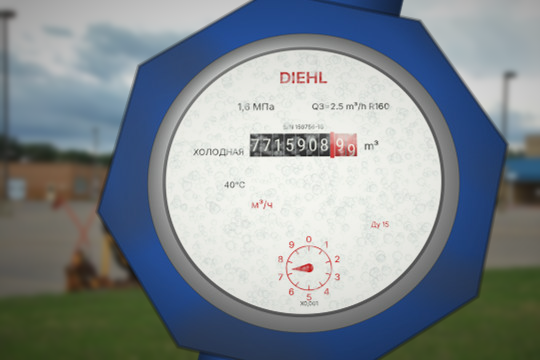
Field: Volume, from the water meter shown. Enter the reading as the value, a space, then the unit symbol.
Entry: 7715908.987 m³
